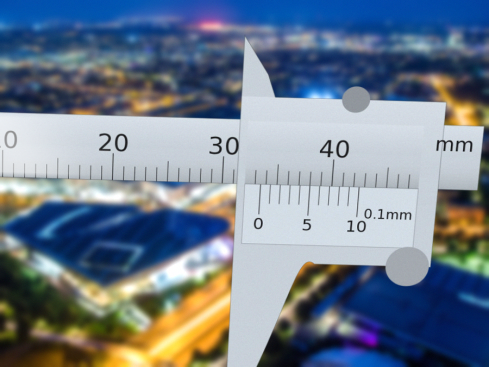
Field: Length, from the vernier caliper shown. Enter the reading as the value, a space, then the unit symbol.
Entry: 33.5 mm
